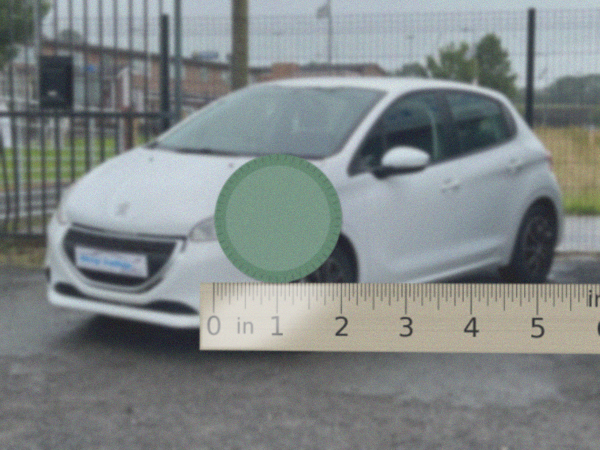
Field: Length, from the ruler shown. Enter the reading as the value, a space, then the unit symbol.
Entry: 2 in
